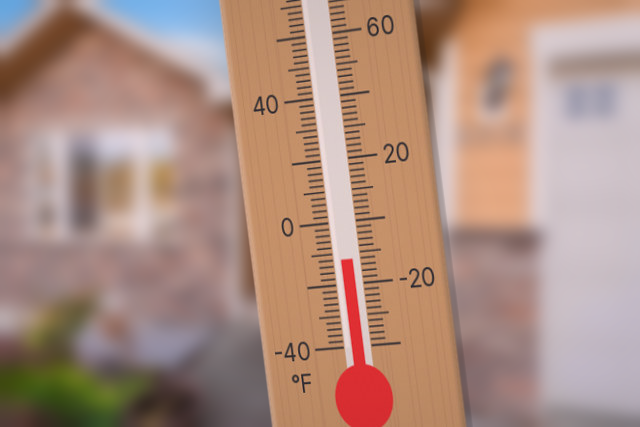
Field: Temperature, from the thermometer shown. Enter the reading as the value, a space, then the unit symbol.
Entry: -12 °F
